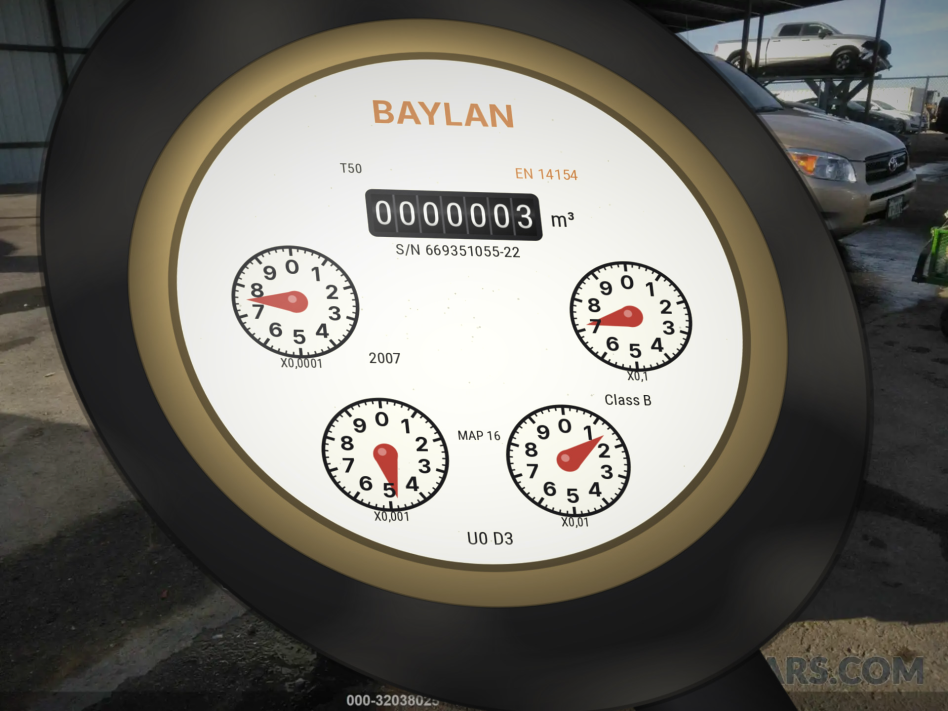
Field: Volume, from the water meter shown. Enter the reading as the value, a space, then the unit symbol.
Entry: 3.7147 m³
